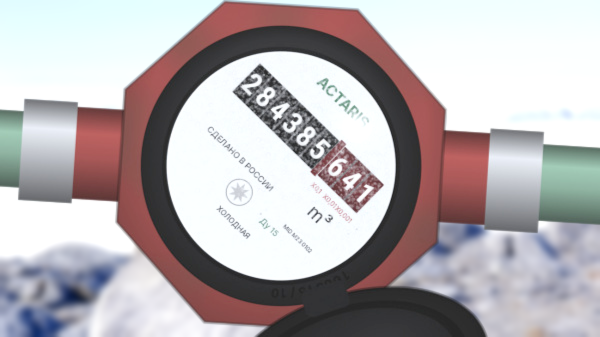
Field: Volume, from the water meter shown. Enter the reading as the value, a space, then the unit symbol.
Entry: 284385.641 m³
